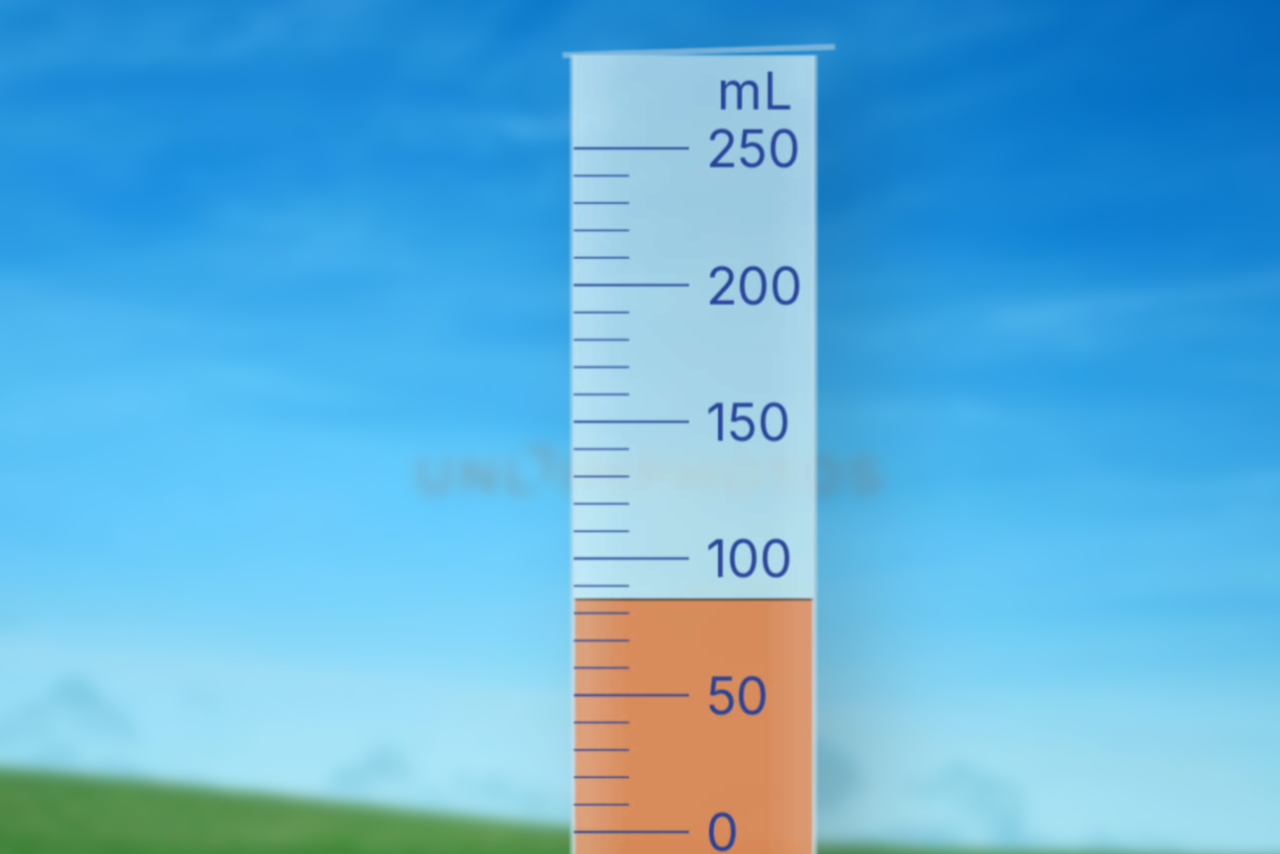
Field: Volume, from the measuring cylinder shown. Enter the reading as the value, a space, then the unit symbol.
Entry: 85 mL
